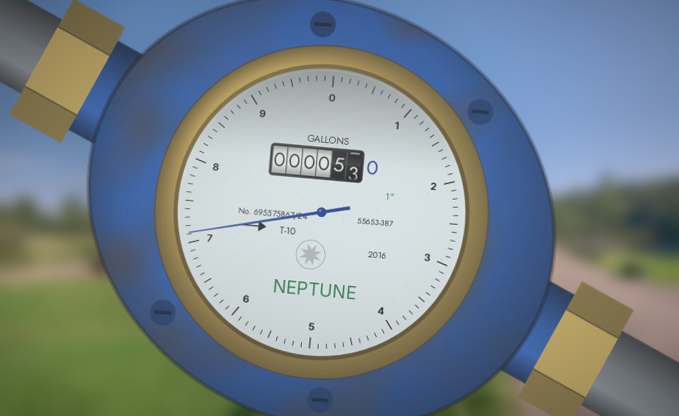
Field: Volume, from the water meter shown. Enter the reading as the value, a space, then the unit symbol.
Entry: 527.1 gal
